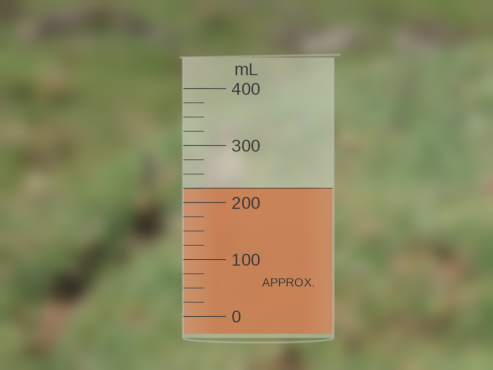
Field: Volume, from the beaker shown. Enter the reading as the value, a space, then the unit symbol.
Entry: 225 mL
